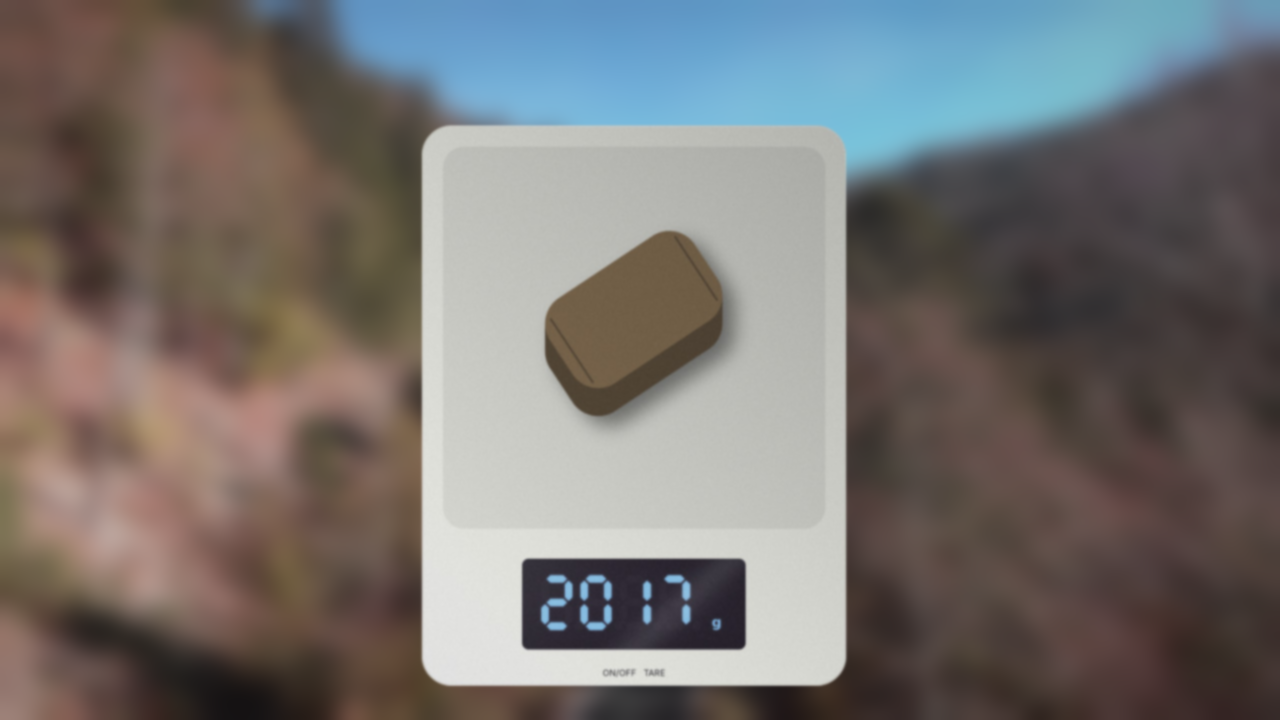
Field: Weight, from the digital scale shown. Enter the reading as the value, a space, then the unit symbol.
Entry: 2017 g
